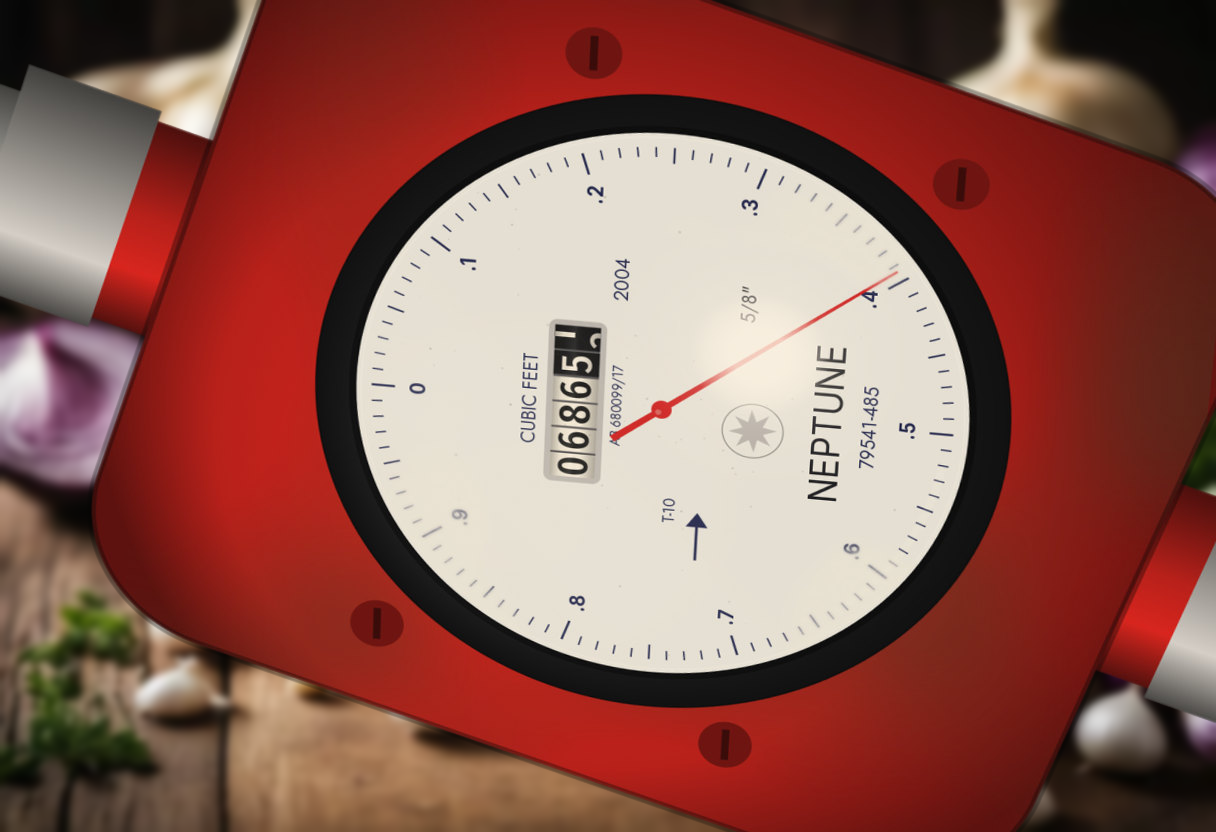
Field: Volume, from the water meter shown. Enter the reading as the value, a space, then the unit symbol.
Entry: 68651.39 ft³
